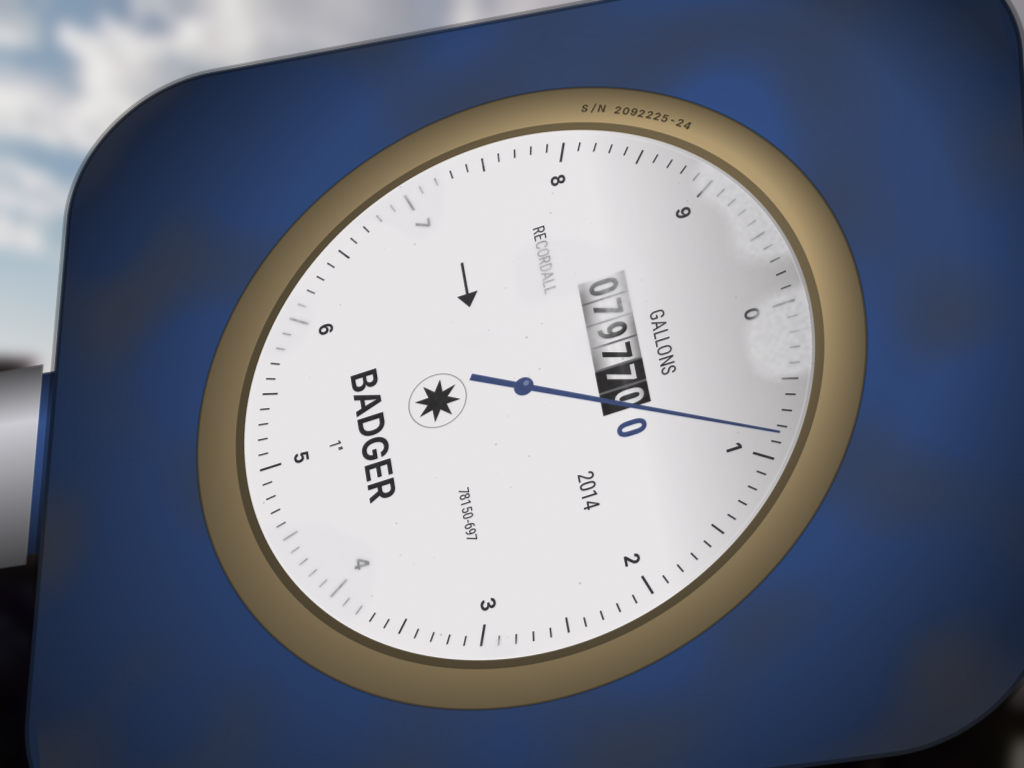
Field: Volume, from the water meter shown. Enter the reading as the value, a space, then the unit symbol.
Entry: 797700.8 gal
